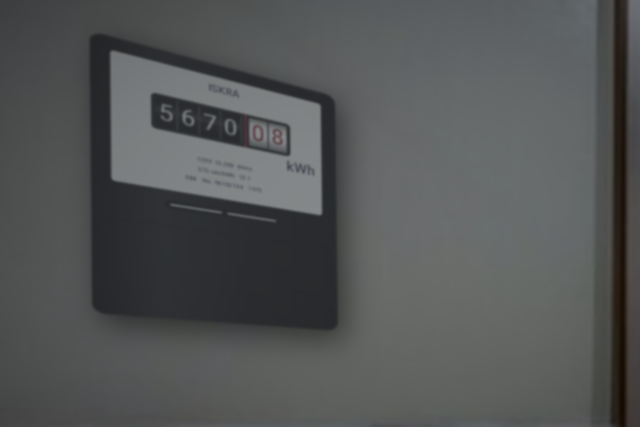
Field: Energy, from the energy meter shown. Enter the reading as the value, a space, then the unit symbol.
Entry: 5670.08 kWh
